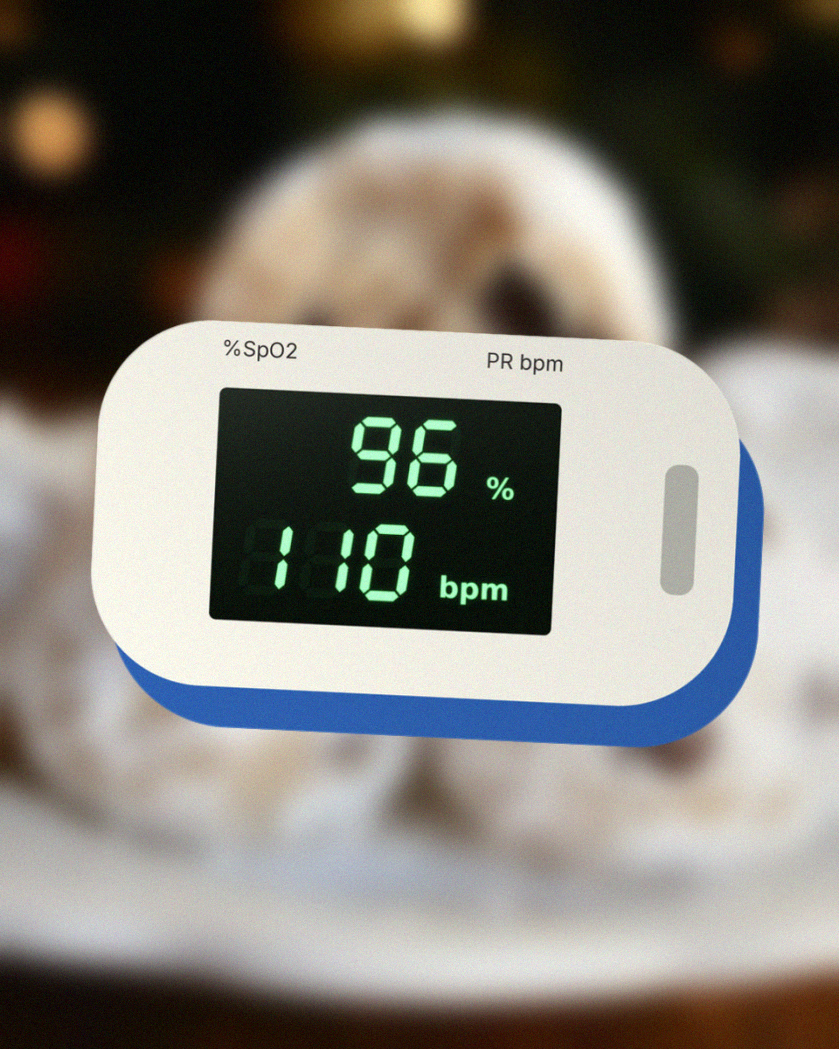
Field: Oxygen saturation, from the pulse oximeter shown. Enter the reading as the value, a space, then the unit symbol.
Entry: 96 %
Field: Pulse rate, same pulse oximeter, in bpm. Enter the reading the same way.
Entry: 110 bpm
